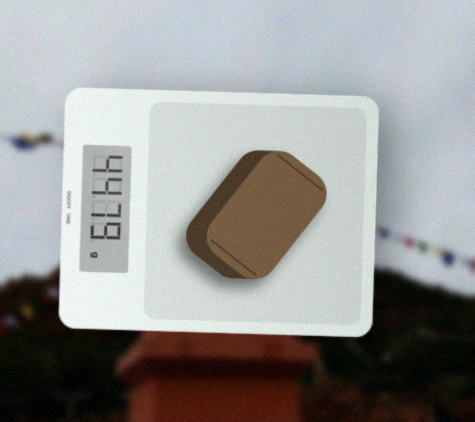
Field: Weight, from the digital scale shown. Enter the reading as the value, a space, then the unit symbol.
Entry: 4479 g
